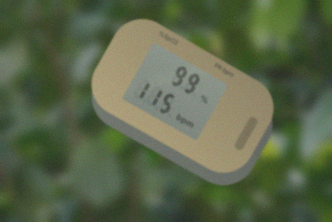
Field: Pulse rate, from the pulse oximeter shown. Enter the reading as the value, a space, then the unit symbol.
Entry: 115 bpm
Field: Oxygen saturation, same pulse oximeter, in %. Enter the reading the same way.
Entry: 99 %
